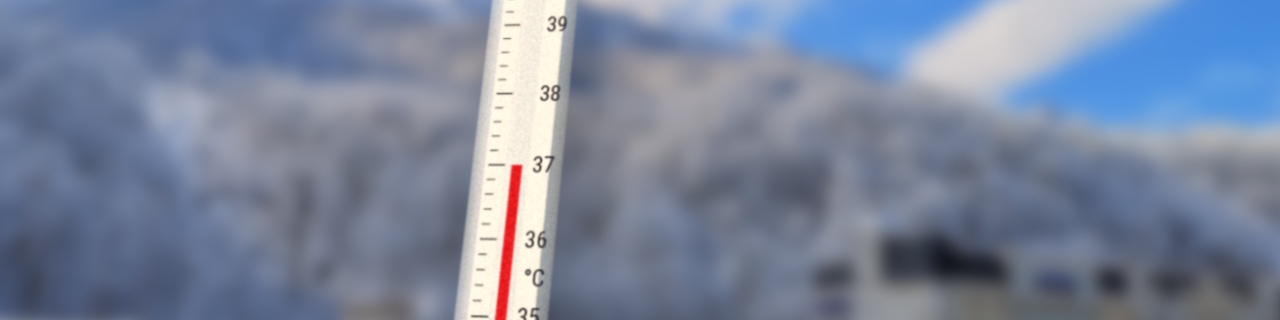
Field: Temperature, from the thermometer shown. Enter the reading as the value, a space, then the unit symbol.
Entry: 37 °C
